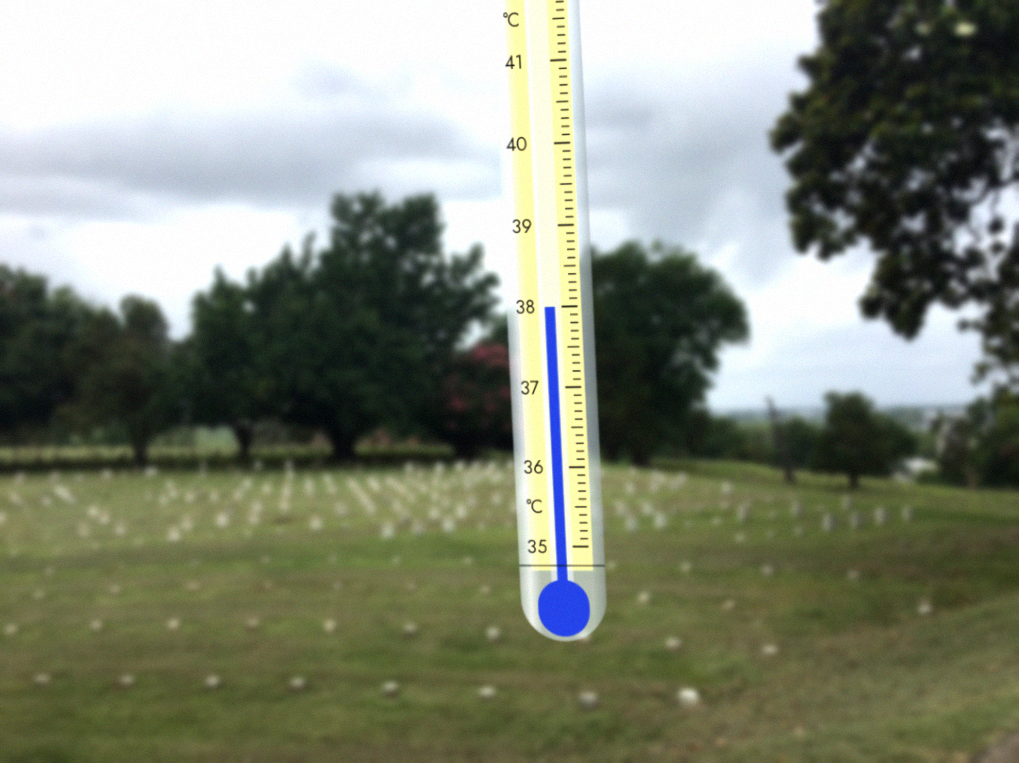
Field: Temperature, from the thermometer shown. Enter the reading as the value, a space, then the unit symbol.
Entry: 38 °C
